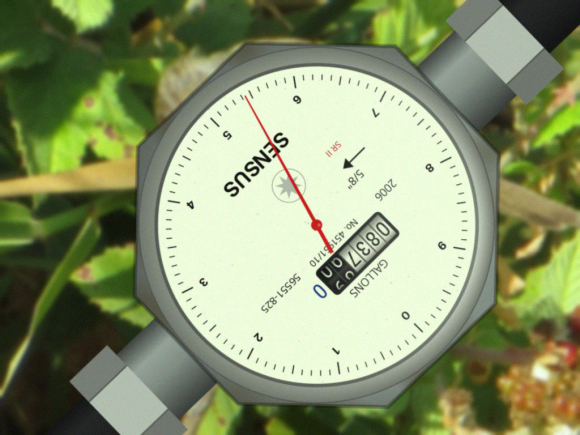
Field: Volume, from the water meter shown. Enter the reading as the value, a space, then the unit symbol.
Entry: 837895.4 gal
